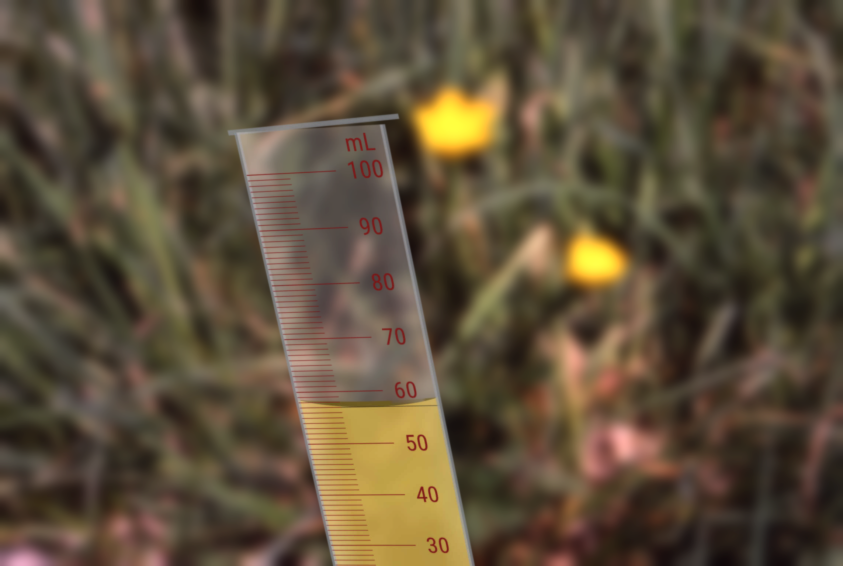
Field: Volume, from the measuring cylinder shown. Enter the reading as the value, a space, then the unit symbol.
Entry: 57 mL
